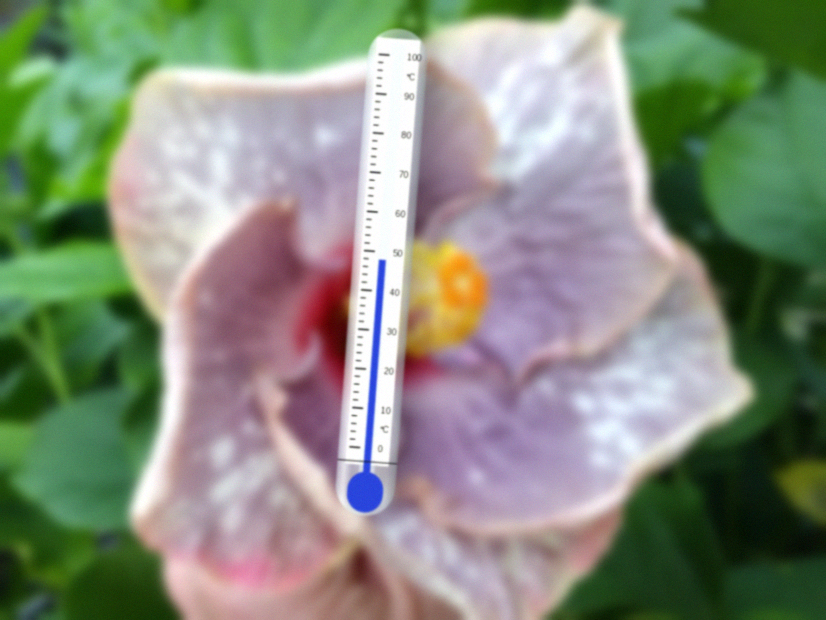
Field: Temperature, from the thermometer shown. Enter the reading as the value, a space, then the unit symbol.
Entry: 48 °C
